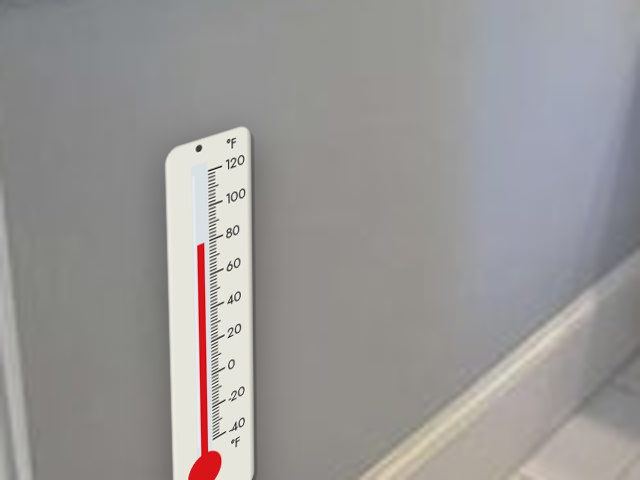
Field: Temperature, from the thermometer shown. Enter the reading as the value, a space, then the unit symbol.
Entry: 80 °F
